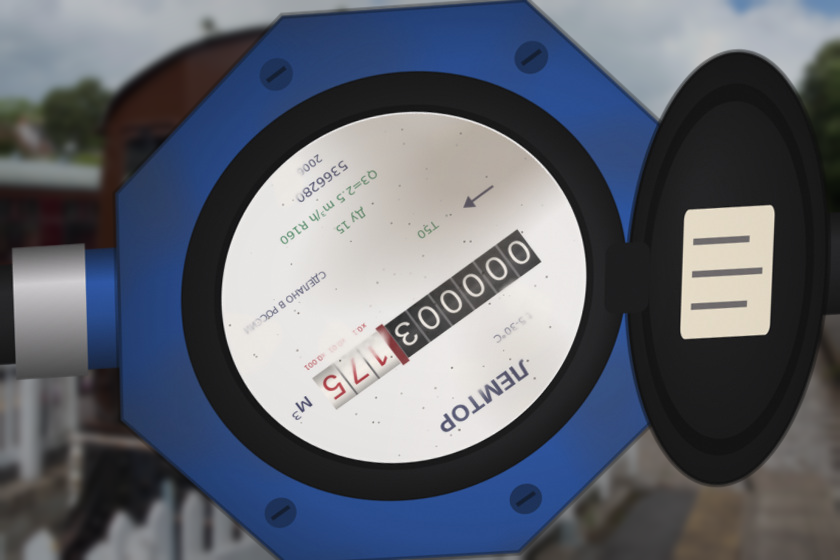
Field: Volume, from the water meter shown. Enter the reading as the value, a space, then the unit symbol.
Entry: 3.175 m³
